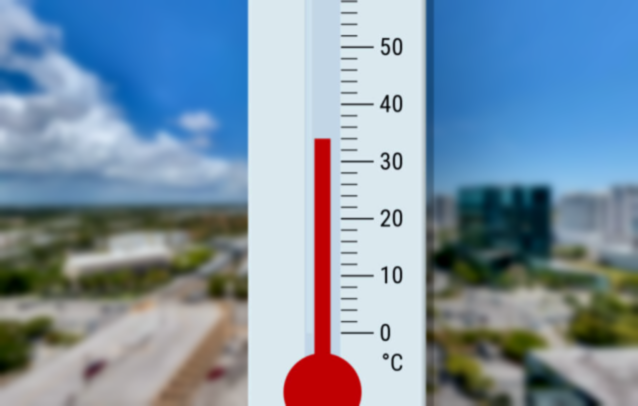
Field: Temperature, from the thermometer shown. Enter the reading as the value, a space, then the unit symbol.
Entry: 34 °C
